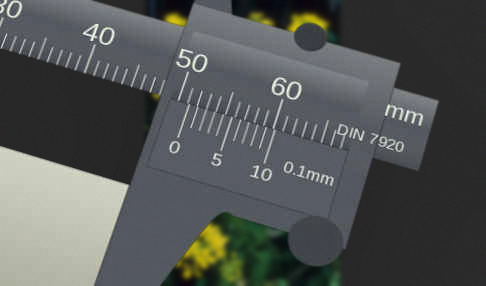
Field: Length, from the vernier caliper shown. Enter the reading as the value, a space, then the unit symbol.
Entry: 51.2 mm
